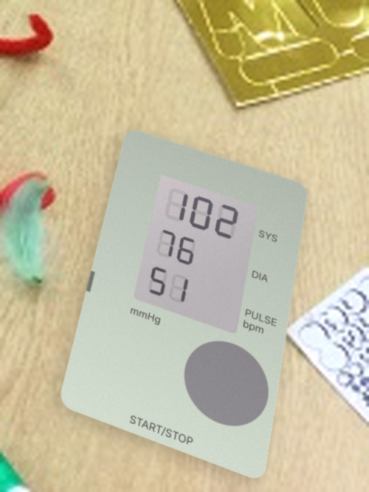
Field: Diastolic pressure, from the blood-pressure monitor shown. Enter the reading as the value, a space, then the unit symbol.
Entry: 76 mmHg
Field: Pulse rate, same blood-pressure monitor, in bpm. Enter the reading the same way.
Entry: 51 bpm
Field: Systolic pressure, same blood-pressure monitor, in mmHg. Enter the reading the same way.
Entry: 102 mmHg
